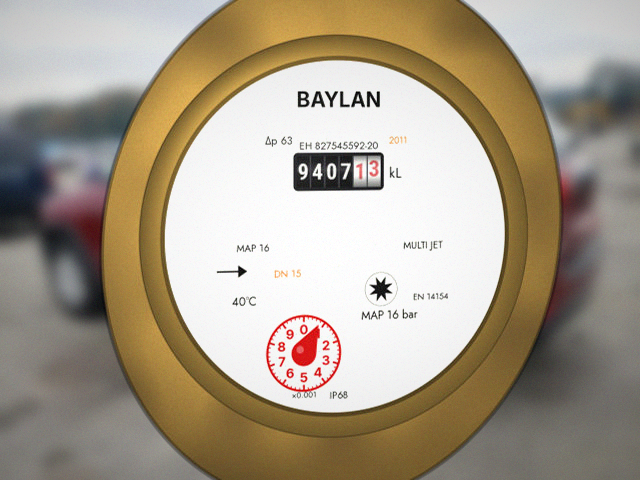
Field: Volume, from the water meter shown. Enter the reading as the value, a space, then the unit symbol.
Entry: 9407.130 kL
